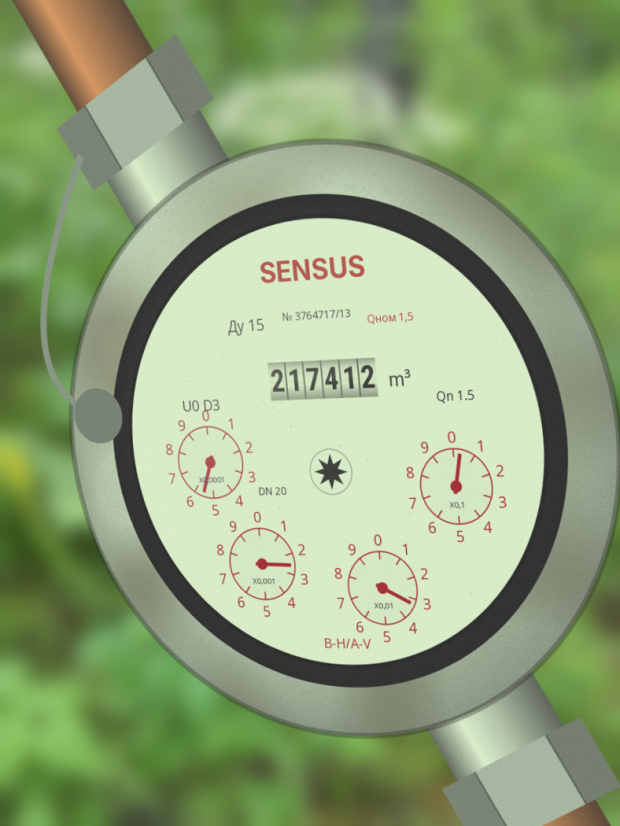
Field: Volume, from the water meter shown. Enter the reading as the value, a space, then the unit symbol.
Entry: 217412.0325 m³
